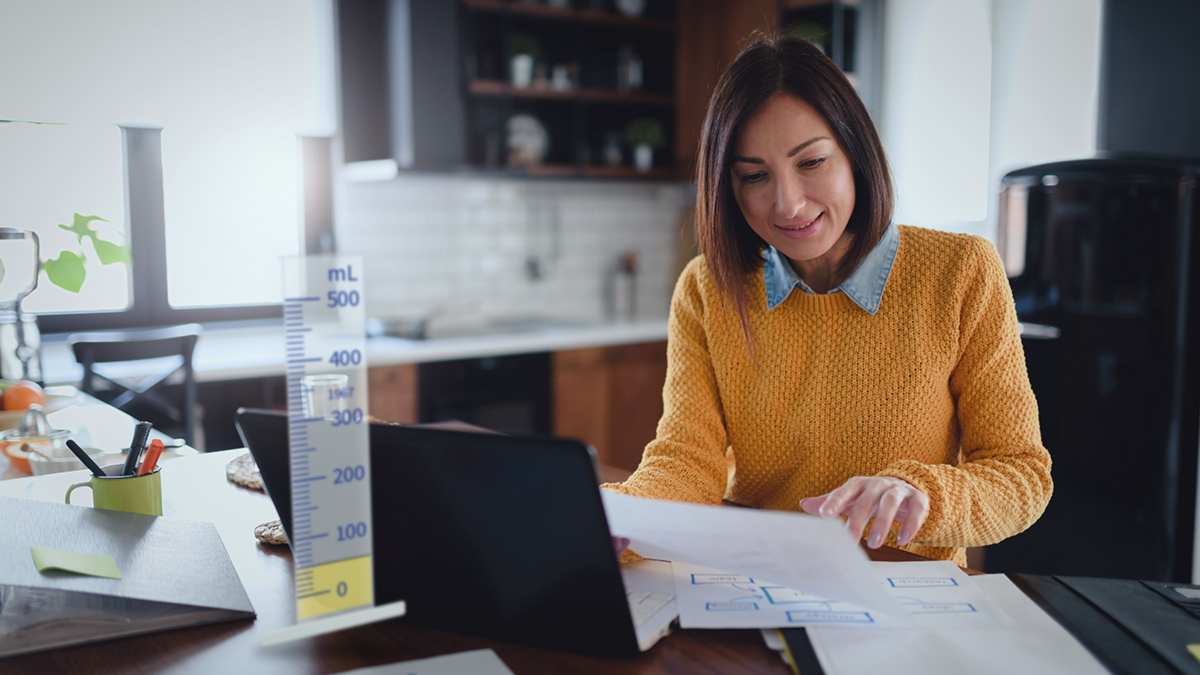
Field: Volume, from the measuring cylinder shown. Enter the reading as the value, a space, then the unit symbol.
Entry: 50 mL
